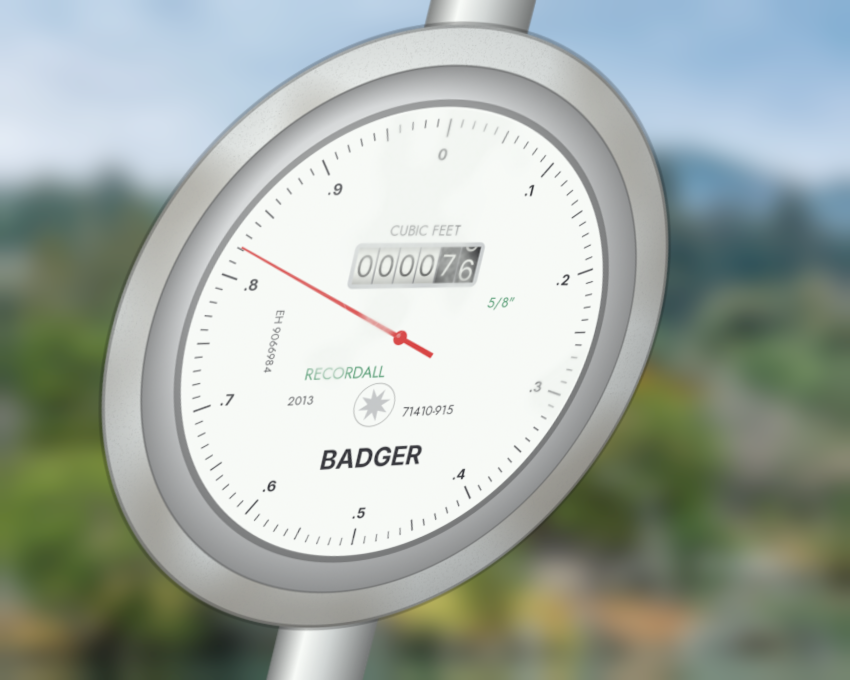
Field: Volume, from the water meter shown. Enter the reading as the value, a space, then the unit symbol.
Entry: 75.82 ft³
